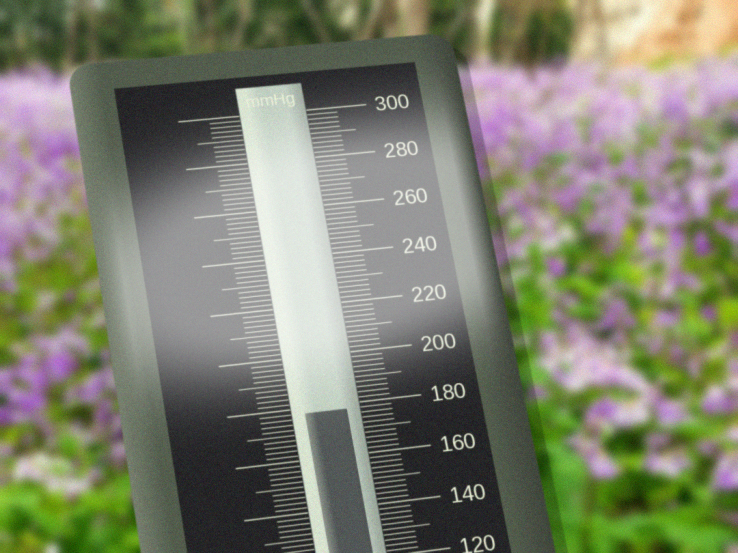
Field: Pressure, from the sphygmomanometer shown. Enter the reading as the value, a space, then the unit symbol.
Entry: 178 mmHg
